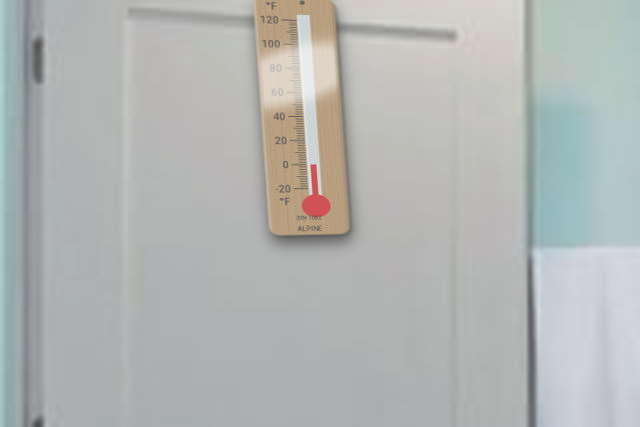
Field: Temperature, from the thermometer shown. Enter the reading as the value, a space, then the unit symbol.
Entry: 0 °F
